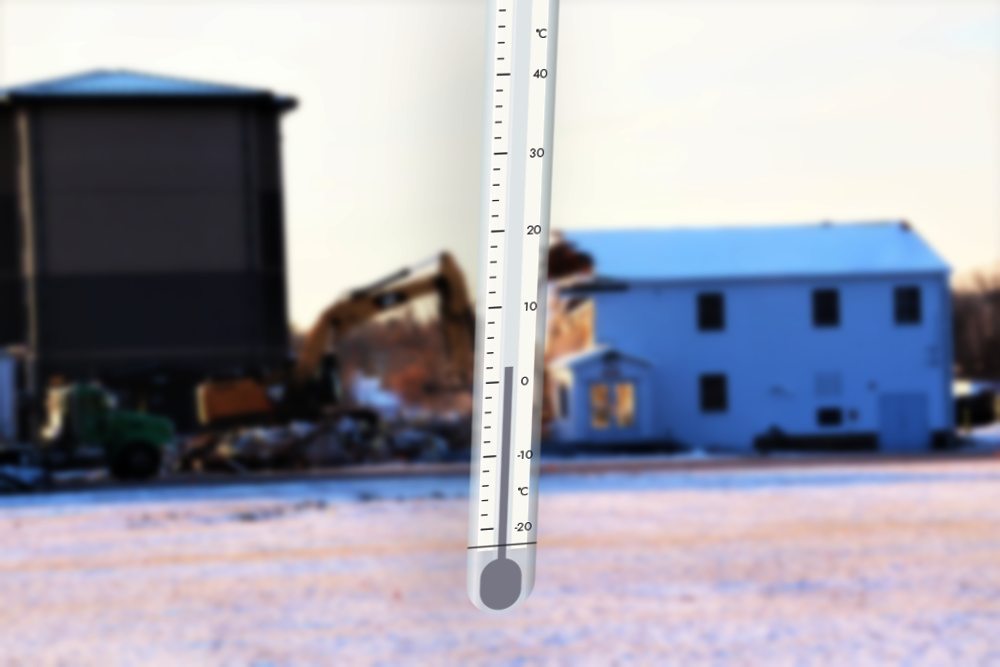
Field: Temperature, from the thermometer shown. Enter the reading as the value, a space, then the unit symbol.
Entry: 2 °C
